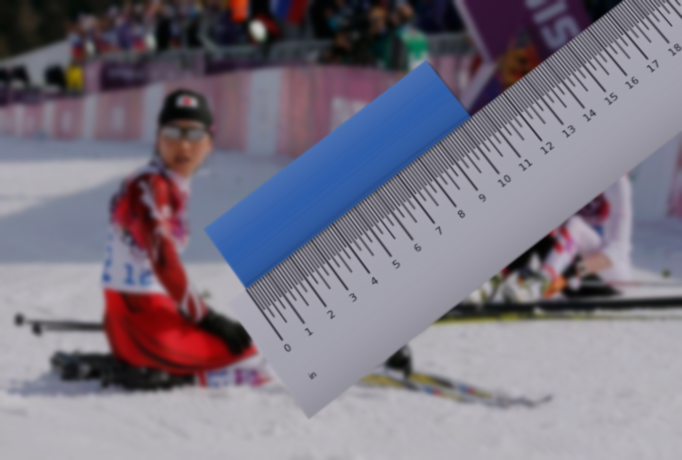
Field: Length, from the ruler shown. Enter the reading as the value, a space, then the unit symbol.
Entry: 10.5 in
